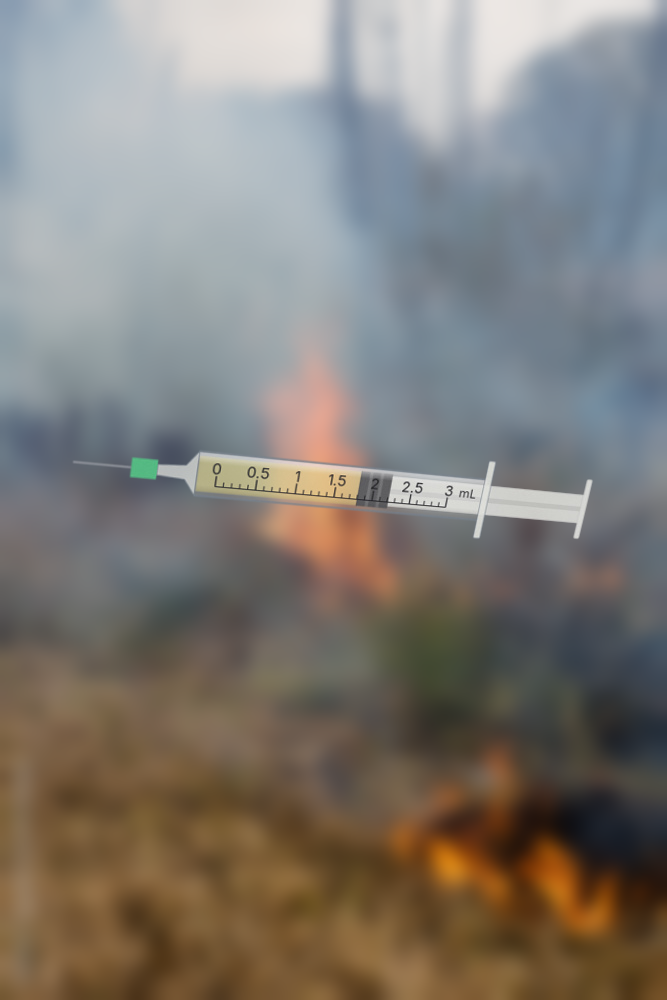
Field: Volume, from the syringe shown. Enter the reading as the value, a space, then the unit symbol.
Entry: 1.8 mL
